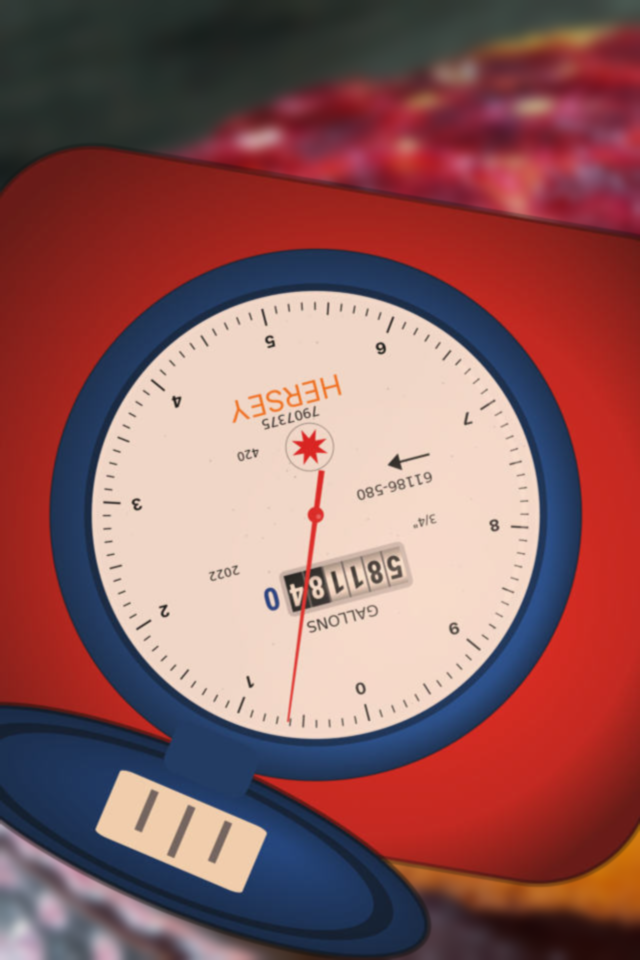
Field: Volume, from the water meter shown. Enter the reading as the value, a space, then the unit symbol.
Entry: 5811840.6 gal
